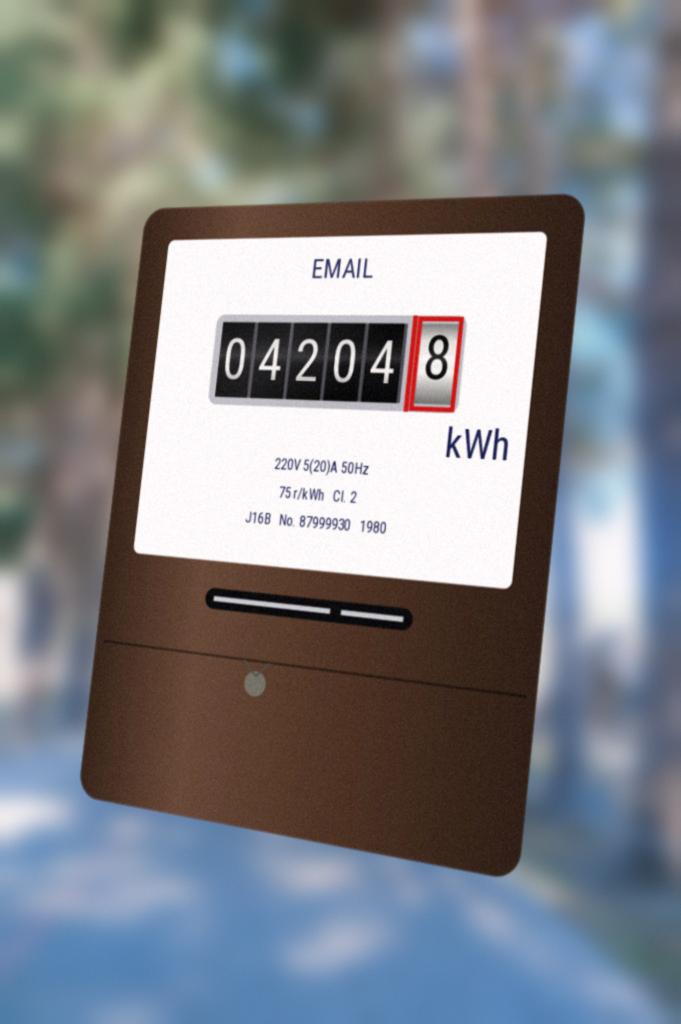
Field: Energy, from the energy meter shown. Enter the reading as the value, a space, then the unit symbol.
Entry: 4204.8 kWh
